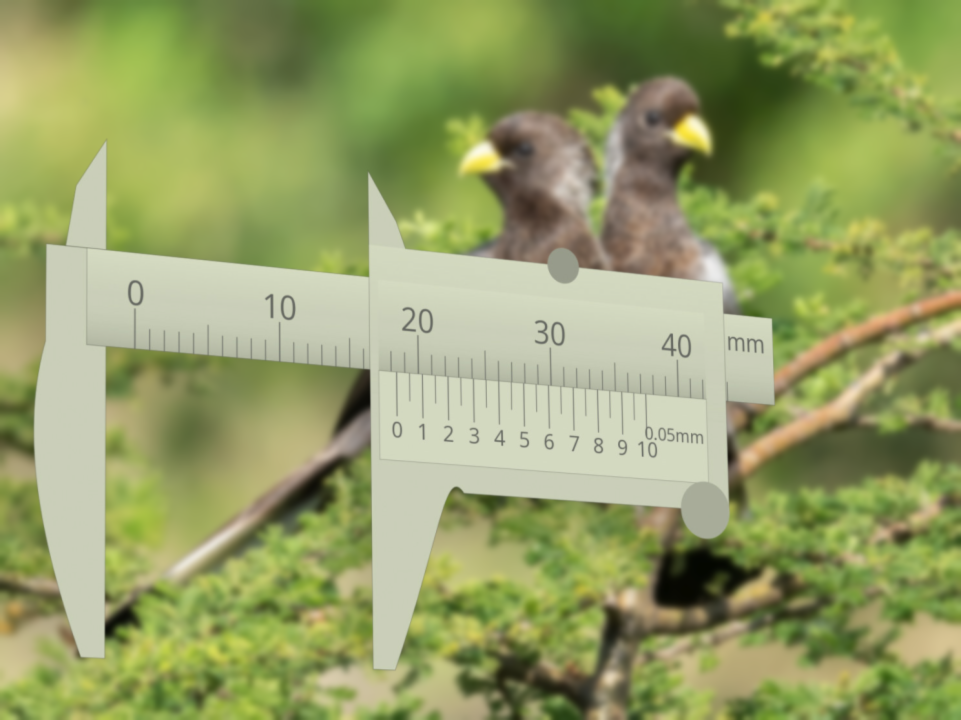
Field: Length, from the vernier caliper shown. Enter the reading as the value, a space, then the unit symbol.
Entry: 18.4 mm
